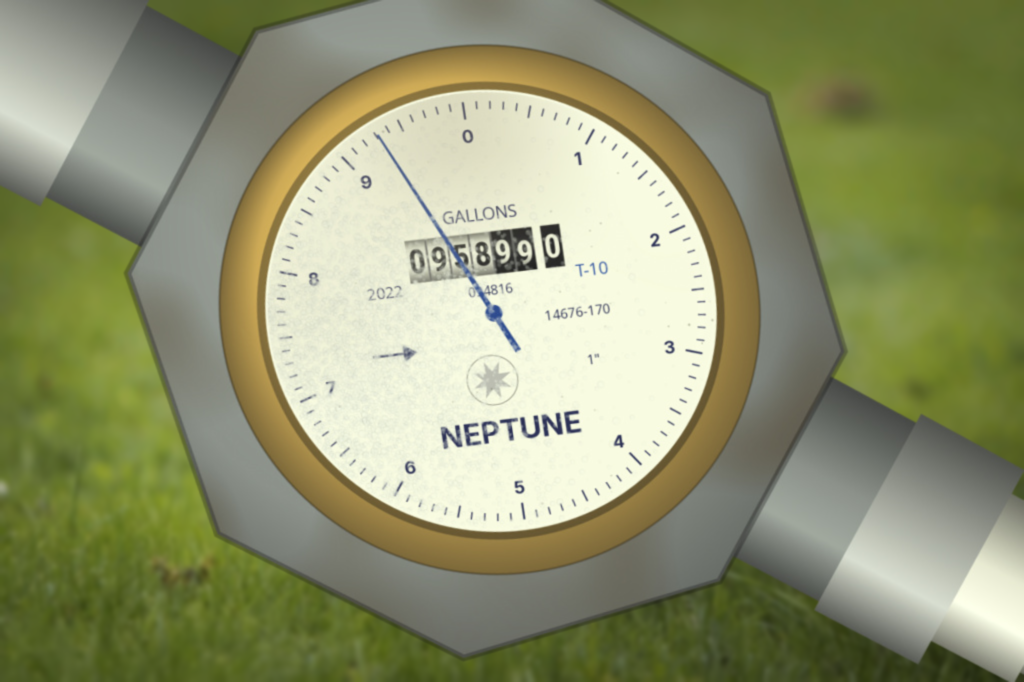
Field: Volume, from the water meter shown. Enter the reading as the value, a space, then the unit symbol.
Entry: 958989.3 gal
